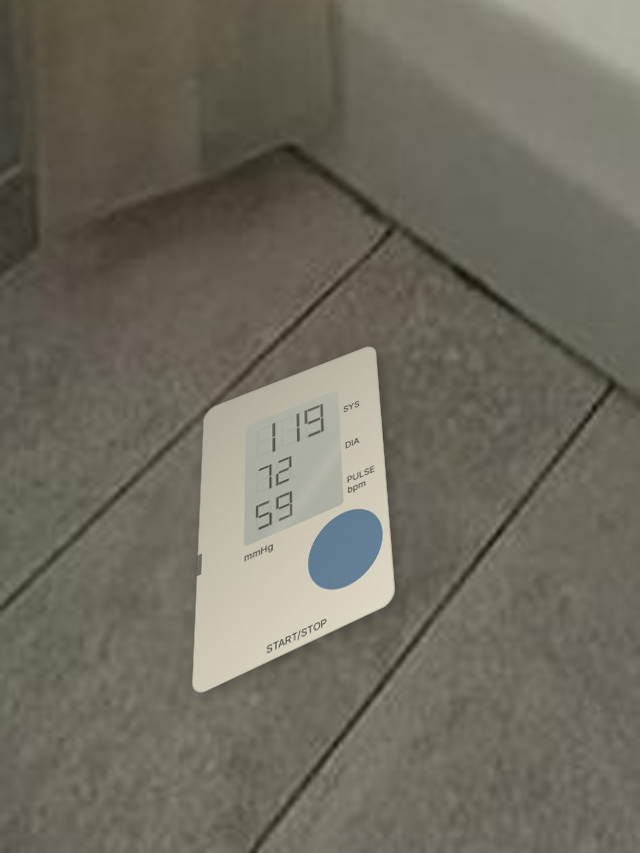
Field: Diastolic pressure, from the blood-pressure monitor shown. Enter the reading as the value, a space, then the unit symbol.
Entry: 72 mmHg
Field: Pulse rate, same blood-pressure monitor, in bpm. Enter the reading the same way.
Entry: 59 bpm
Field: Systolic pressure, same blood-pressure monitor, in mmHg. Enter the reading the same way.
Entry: 119 mmHg
